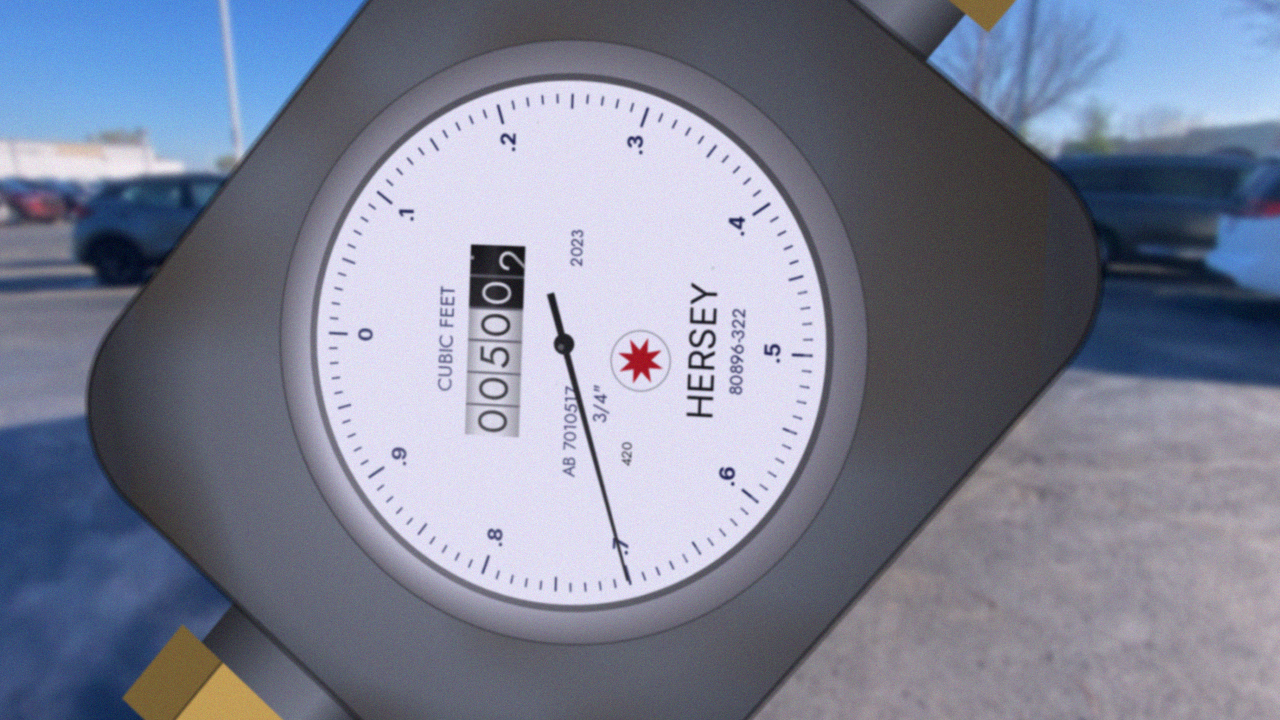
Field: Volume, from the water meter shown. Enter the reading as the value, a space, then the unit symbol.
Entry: 5001.70 ft³
